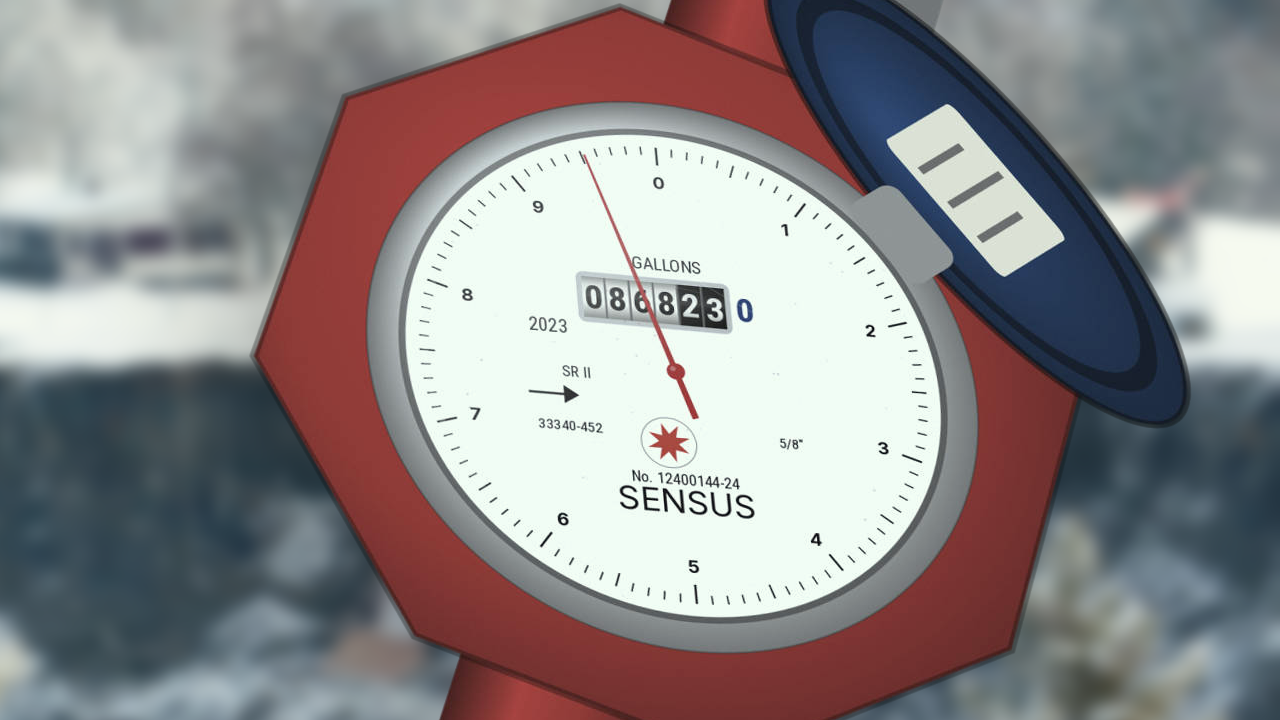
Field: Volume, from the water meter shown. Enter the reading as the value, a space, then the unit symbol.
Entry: 868229.5 gal
